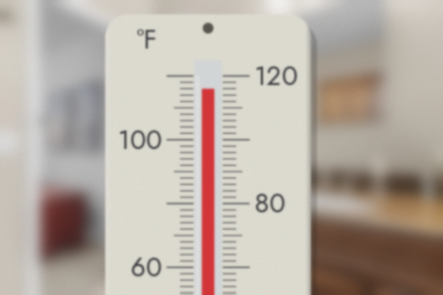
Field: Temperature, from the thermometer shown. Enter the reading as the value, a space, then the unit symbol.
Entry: 116 °F
